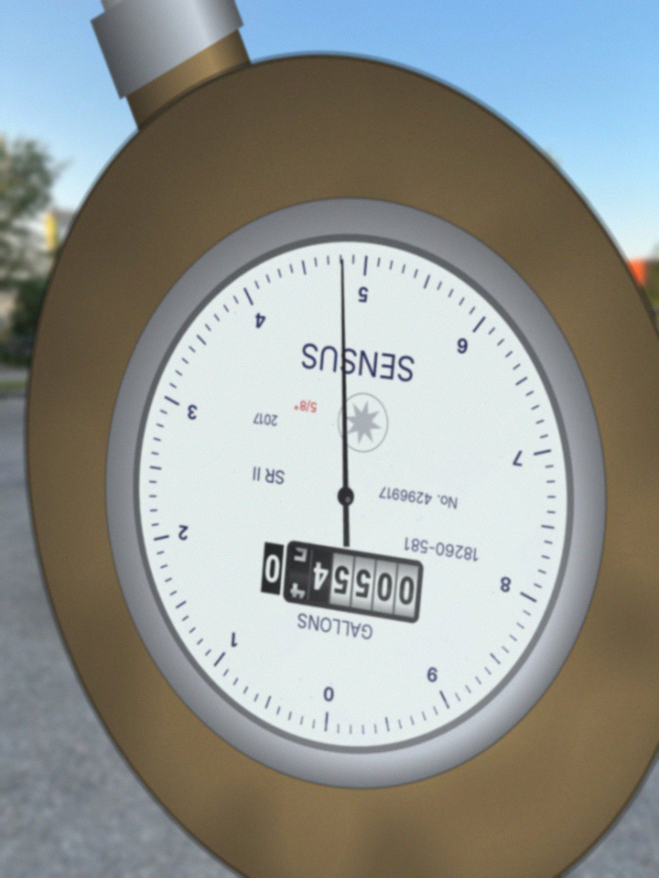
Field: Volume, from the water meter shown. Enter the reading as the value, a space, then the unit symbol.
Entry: 55444.8 gal
